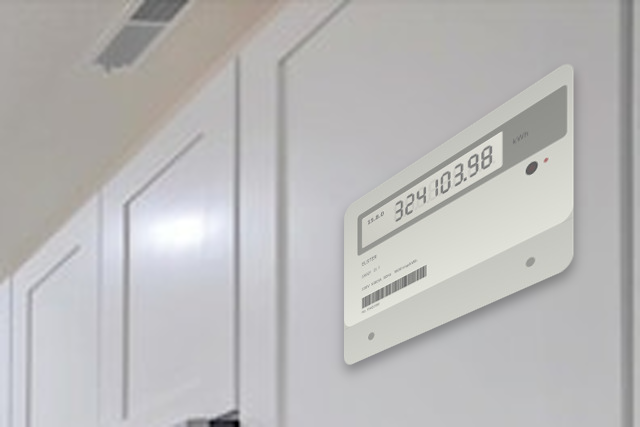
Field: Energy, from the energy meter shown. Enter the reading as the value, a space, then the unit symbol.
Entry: 324103.98 kWh
